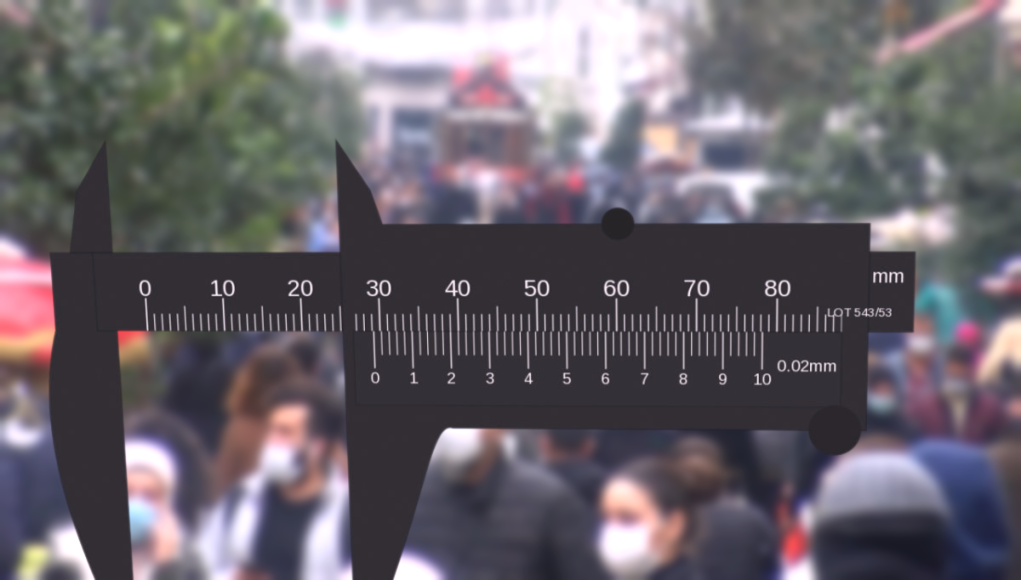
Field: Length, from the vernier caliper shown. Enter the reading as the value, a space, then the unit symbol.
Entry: 29.2 mm
